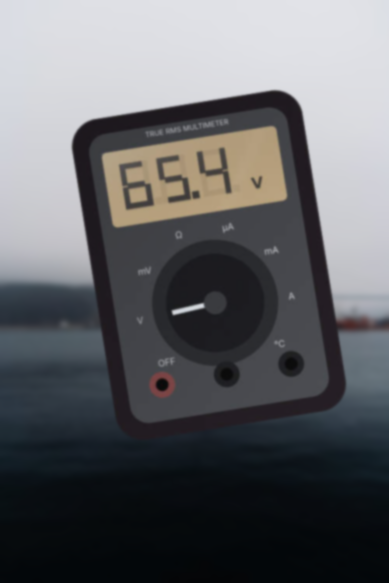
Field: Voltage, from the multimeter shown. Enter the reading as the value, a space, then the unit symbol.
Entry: 65.4 V
